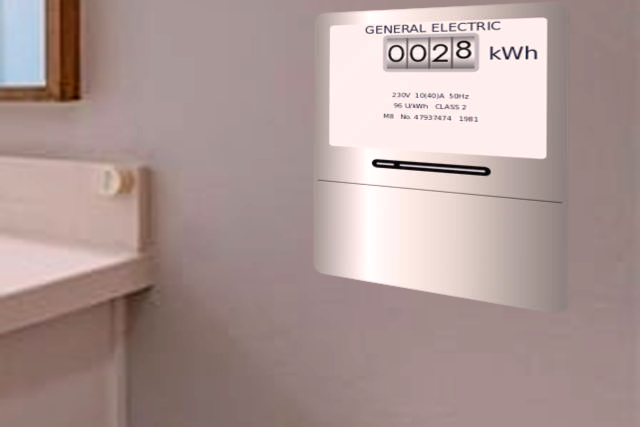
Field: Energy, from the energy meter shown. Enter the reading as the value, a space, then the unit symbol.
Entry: 28 kWh
